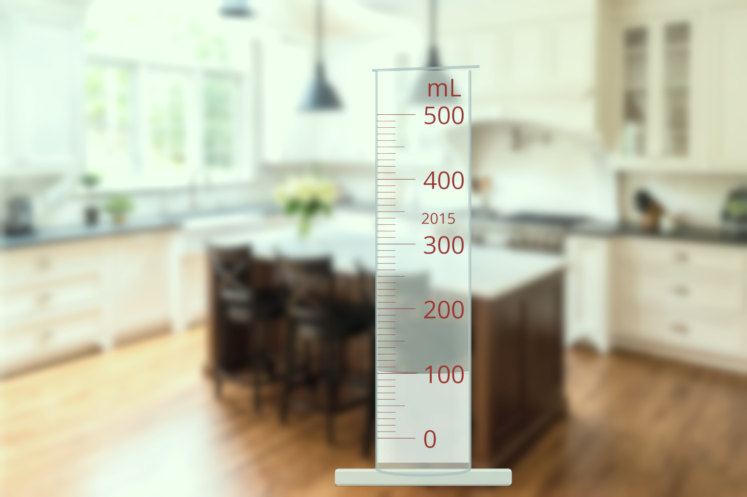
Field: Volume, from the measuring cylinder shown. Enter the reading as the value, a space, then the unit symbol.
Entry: 100 mL
